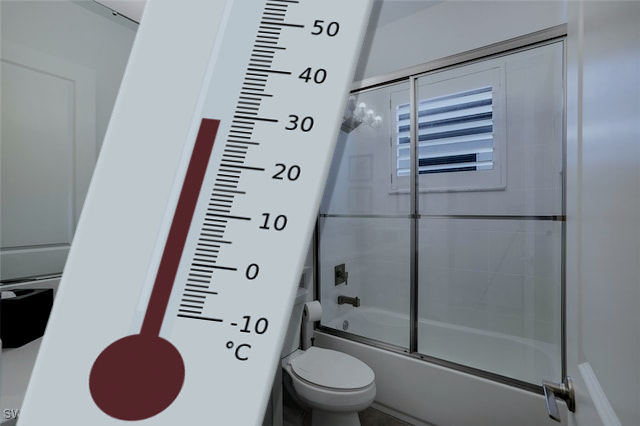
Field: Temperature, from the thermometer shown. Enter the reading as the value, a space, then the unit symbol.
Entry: 29 °C
